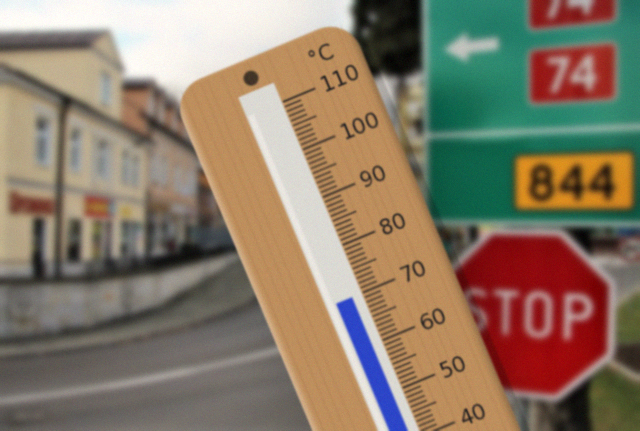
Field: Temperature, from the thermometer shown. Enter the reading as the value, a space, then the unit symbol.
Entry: 70 °C
